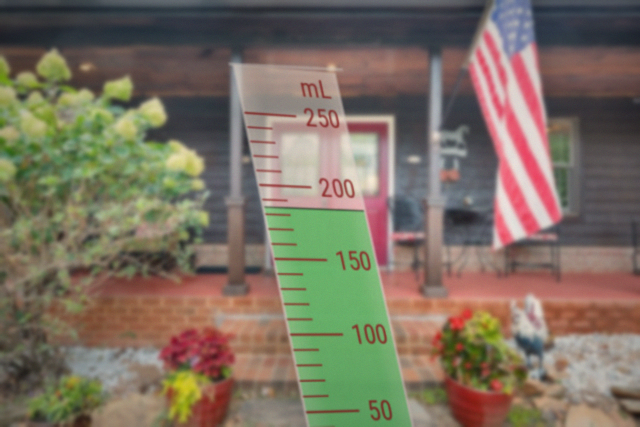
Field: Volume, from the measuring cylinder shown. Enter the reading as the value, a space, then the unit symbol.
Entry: 185 mL
